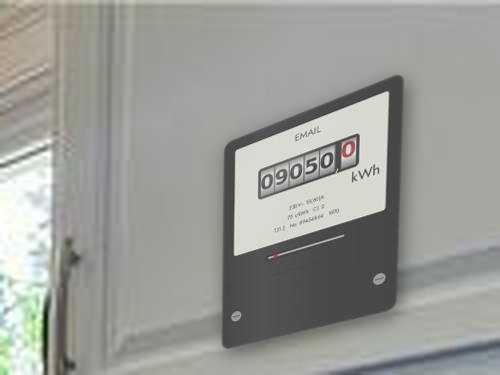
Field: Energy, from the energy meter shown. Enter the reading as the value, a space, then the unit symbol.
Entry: 9050.0 kWh
